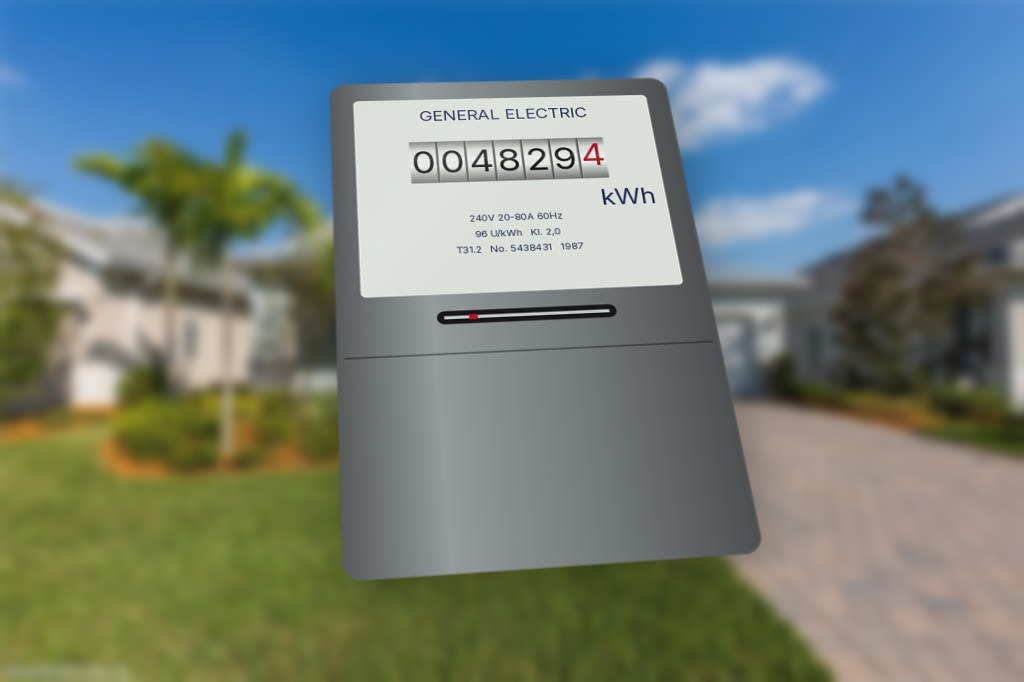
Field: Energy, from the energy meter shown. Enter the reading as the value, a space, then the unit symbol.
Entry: 4829.4 kWh
